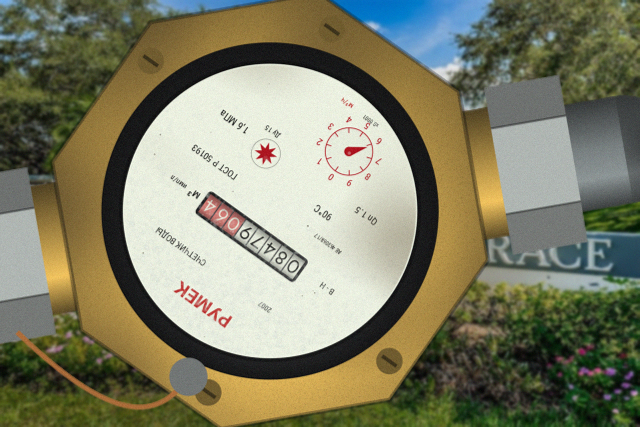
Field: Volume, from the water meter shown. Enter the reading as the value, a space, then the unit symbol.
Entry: 8479.0646 m³
